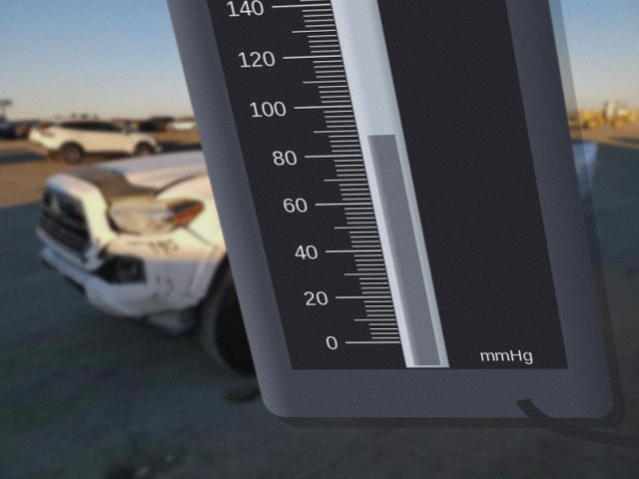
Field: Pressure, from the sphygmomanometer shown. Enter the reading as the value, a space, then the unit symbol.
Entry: 88 mmHg
